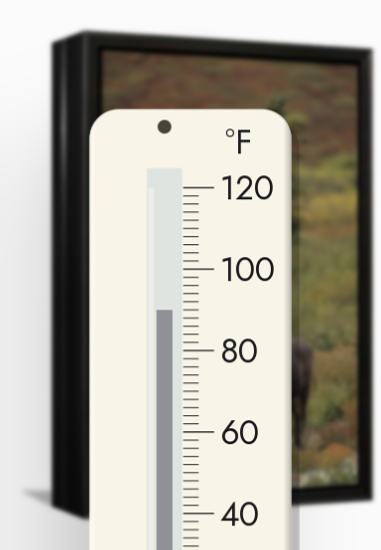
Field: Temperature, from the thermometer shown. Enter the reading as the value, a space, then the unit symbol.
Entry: 90 °F
